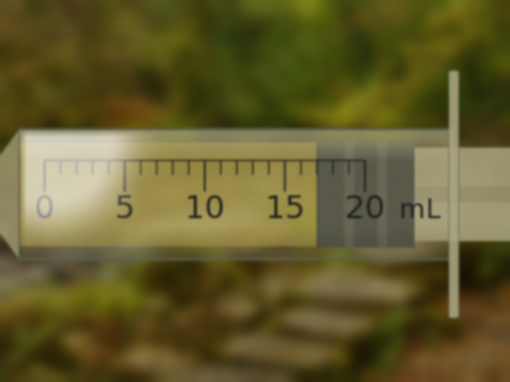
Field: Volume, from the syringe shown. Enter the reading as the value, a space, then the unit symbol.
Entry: 17 mL
